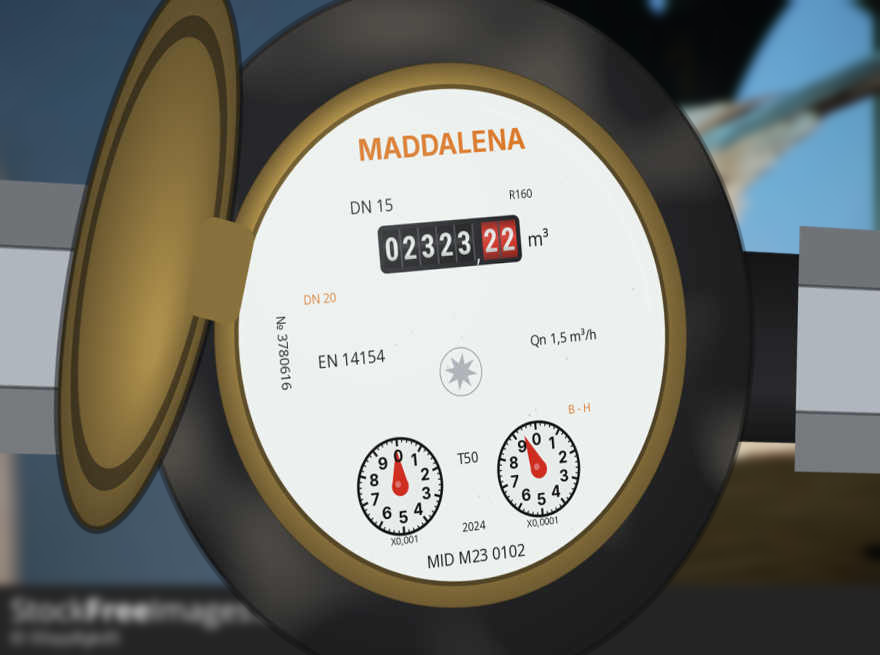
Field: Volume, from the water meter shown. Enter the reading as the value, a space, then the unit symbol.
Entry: 2323.2199 m³
